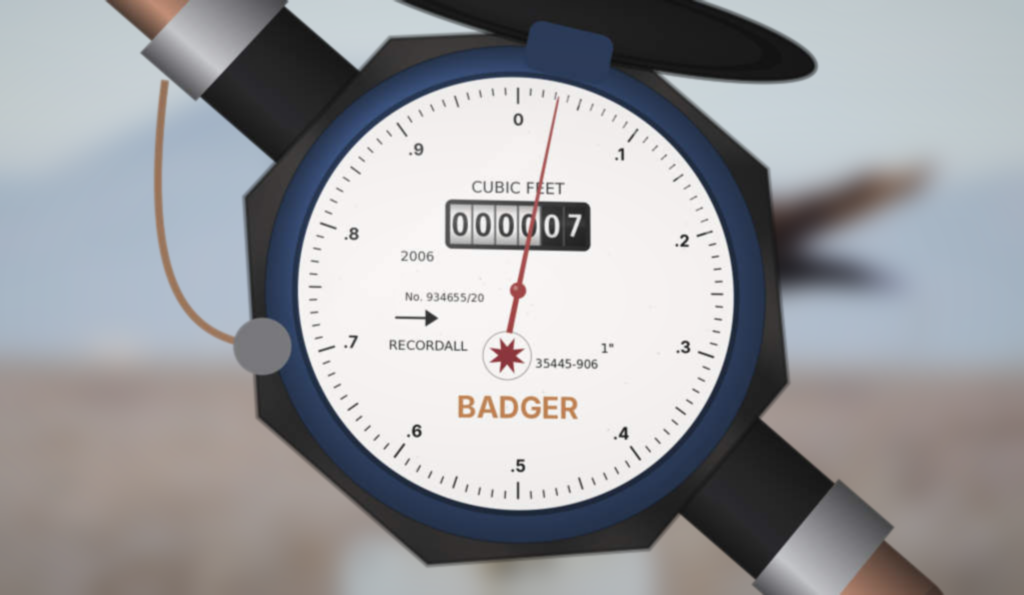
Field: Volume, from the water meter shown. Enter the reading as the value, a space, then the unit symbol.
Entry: 7.03 ft³
